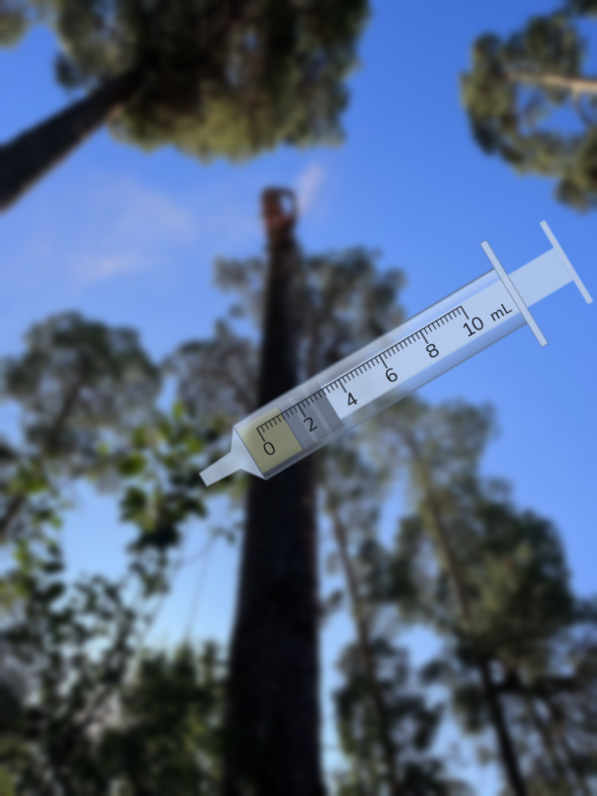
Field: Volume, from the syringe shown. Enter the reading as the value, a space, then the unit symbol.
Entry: 1.2 mL
